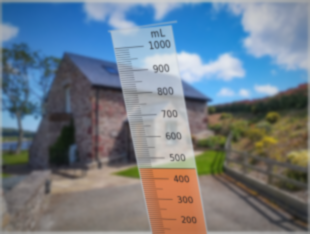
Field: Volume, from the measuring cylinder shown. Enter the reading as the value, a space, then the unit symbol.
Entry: 450 mL
